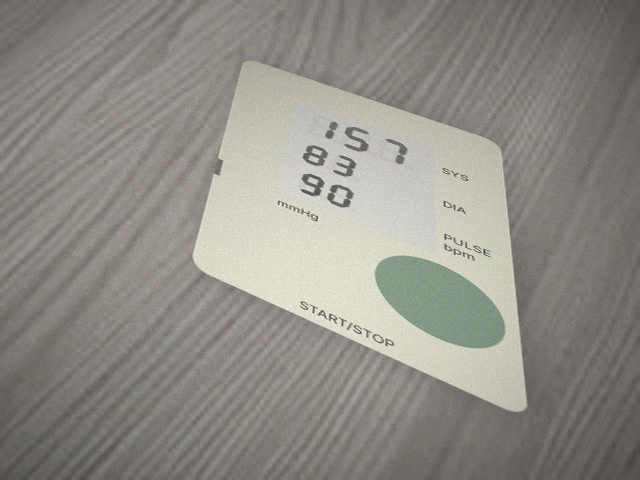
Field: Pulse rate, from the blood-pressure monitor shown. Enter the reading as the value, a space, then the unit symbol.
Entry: 90 bpm
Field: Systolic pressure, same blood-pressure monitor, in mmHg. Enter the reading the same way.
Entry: 157 mmHg
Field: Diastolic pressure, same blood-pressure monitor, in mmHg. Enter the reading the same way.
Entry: 83 mmHg
